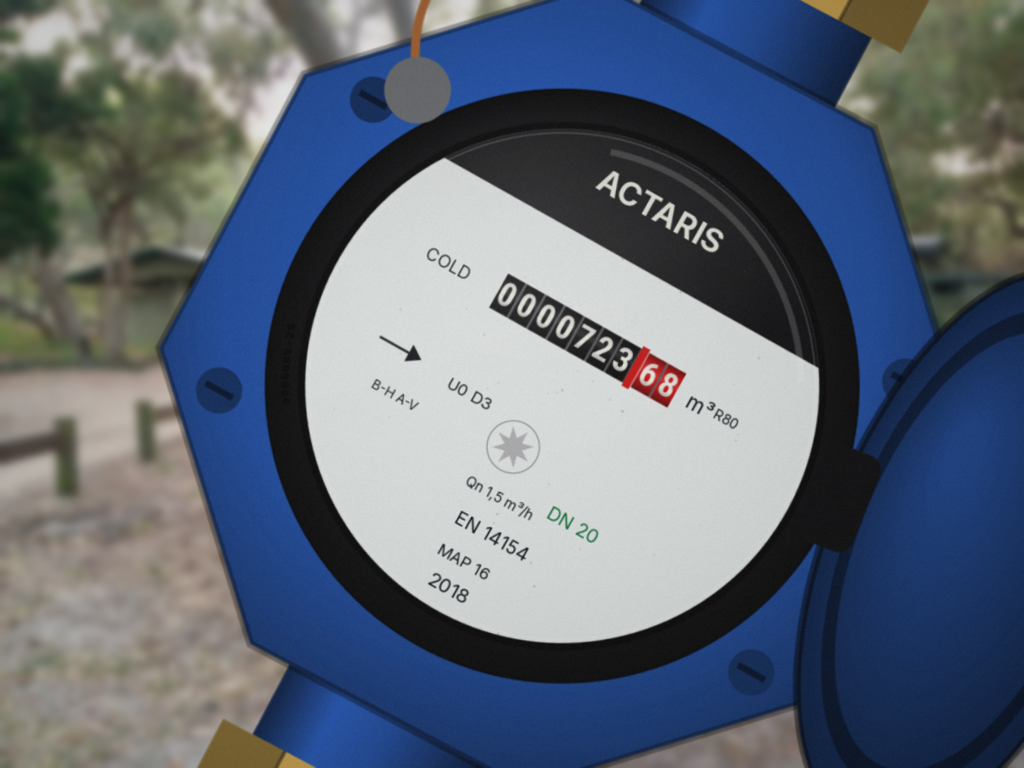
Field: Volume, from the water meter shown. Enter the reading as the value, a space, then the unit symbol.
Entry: 723.68 m³
